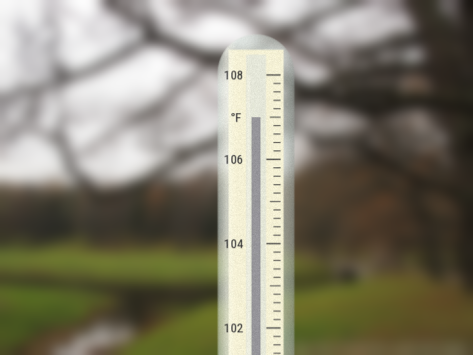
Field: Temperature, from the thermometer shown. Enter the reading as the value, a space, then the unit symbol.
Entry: 107 °F
